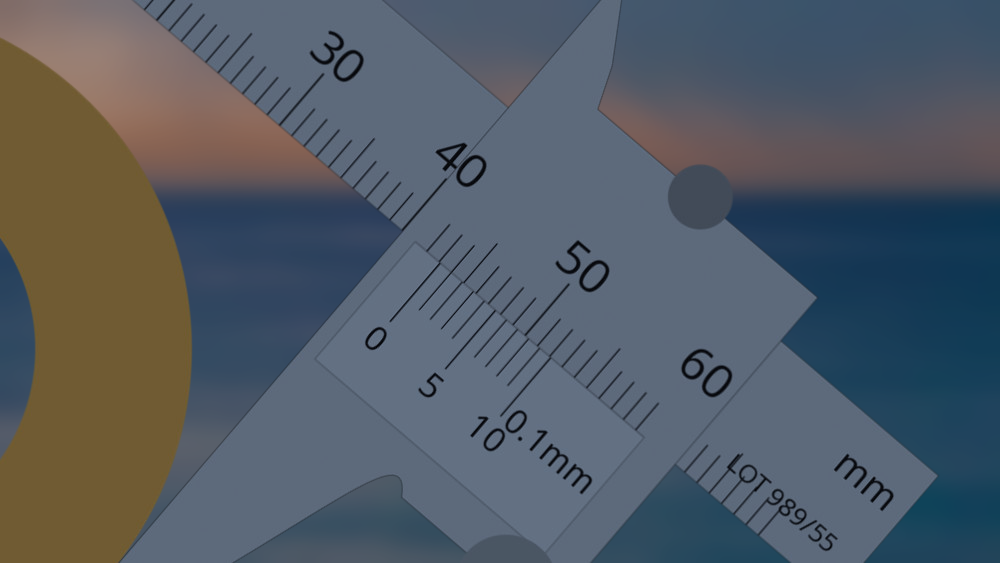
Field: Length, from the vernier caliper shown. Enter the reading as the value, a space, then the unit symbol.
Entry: 43.1 mm
